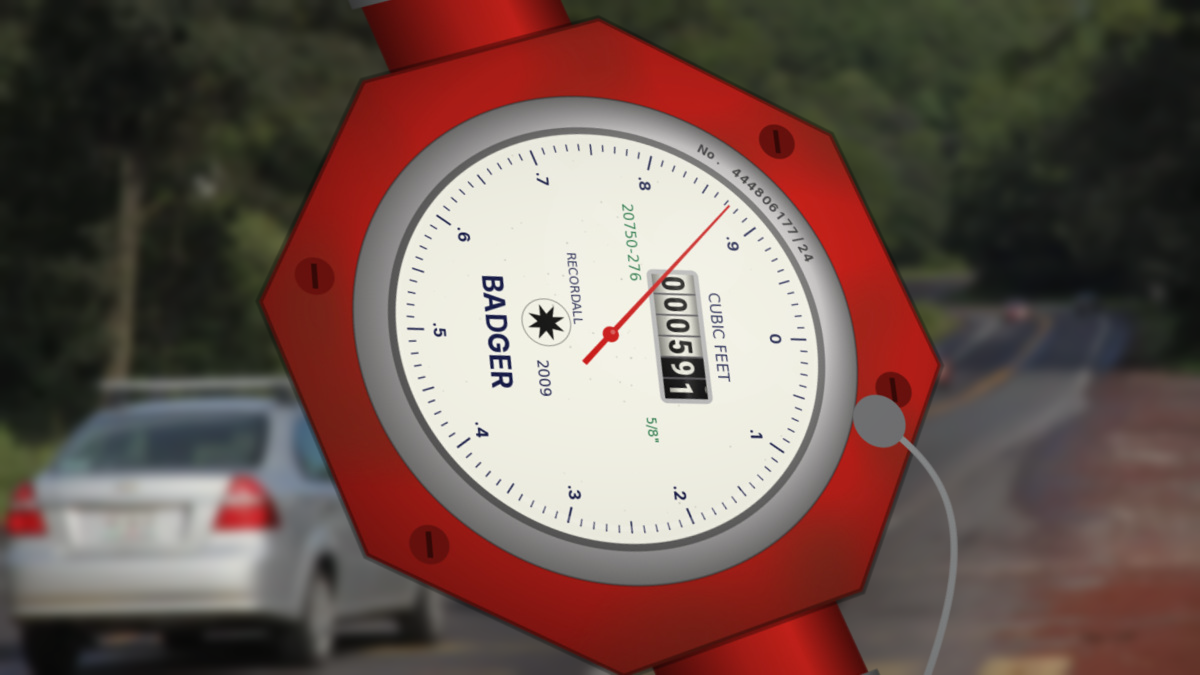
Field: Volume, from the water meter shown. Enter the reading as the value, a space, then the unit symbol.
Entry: 590.87 ft³
